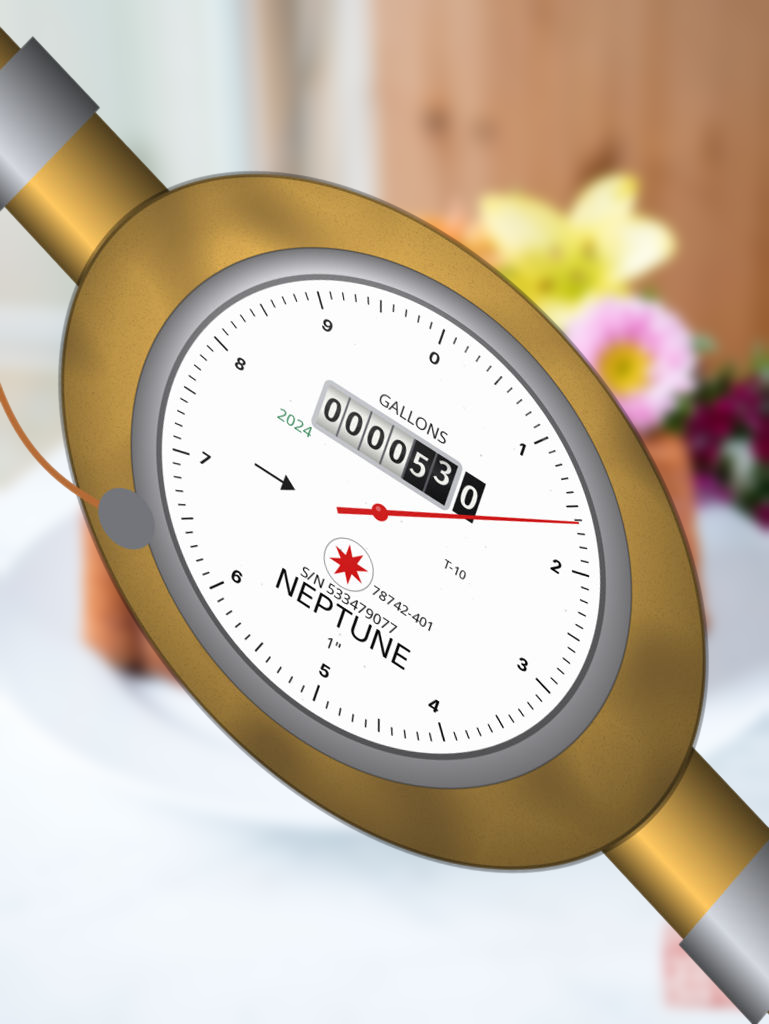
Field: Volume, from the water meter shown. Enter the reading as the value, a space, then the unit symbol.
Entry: 531.6 gal
